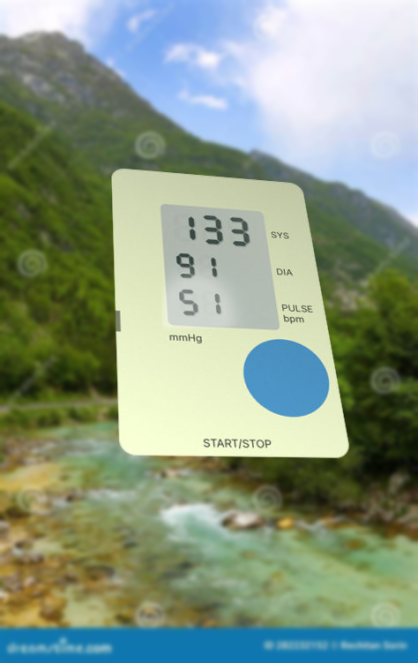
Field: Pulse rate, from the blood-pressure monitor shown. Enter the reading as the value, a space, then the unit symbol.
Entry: 51 bpm
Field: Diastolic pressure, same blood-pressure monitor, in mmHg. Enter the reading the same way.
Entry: 91 mmHg
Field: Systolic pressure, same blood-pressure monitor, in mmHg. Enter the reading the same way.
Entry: 133 mmHg
